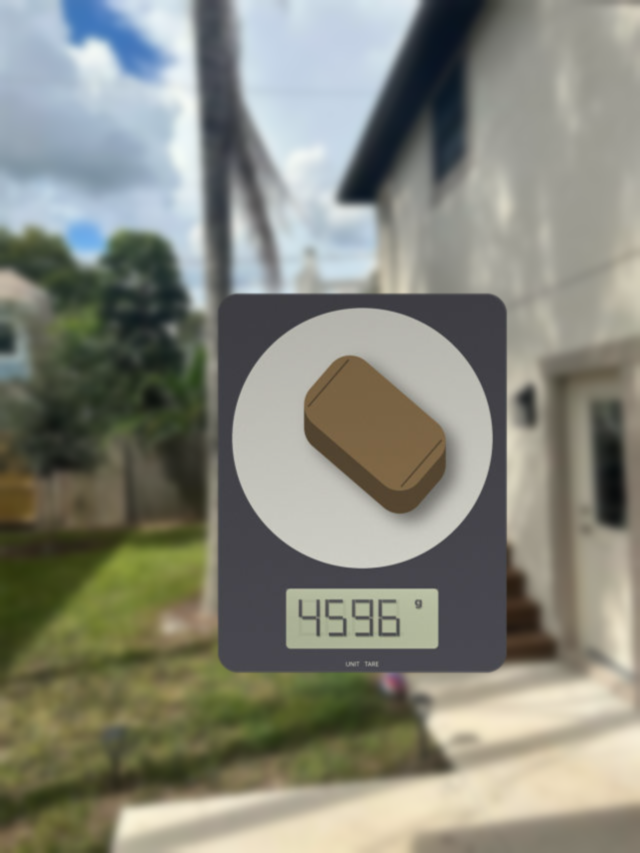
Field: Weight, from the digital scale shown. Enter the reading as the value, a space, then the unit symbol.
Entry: 4596 g
